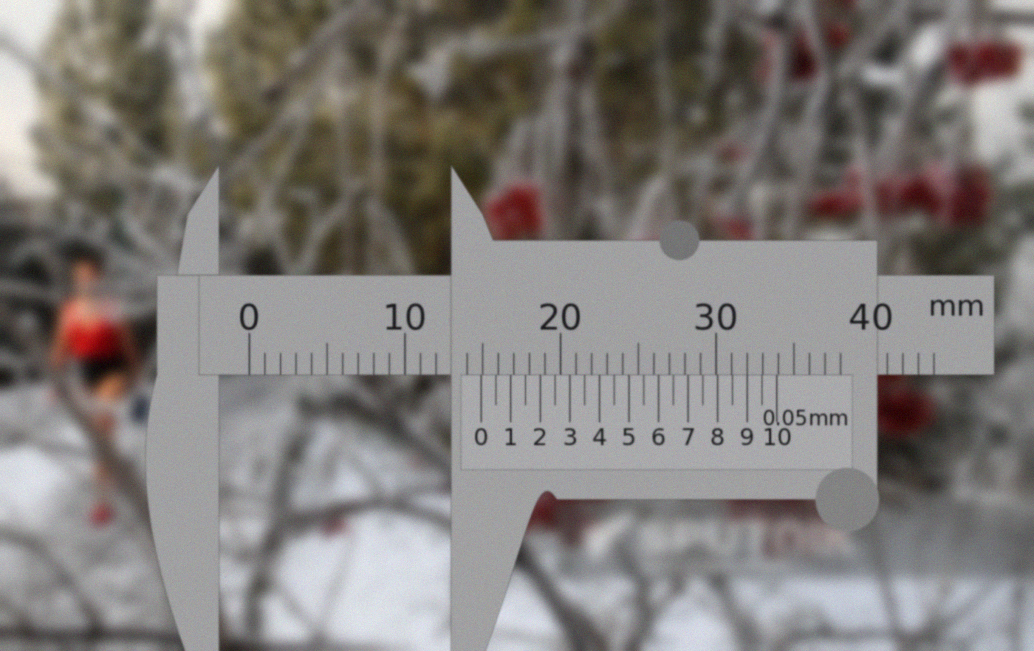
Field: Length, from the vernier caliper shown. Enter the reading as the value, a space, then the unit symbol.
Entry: 14.9 mm
